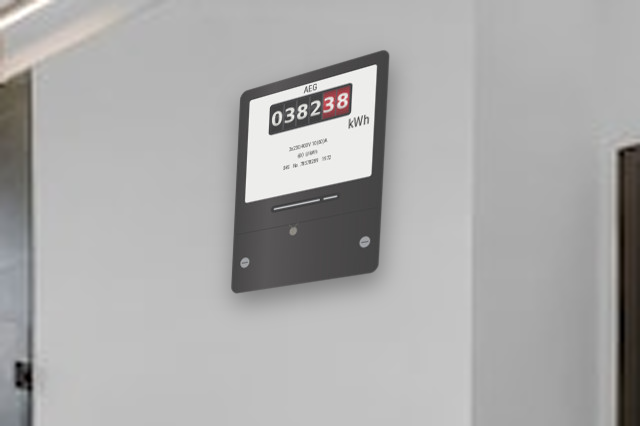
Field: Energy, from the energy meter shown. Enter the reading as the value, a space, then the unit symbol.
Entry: 382.38 kWh
